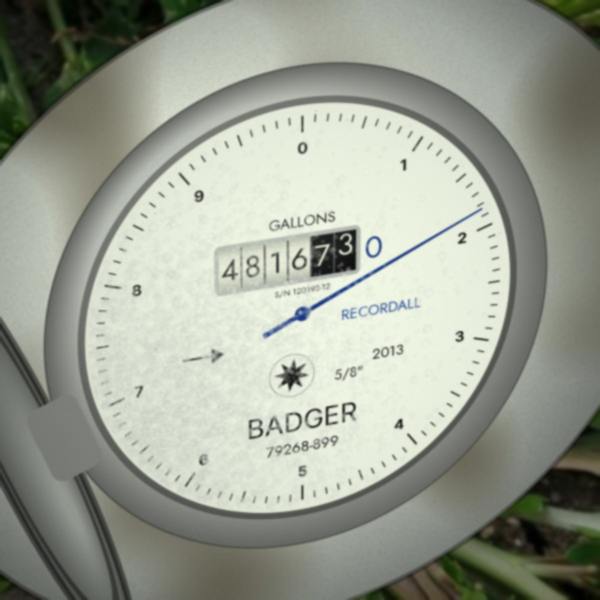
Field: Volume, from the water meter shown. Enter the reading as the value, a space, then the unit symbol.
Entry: 4816731.8 gal
